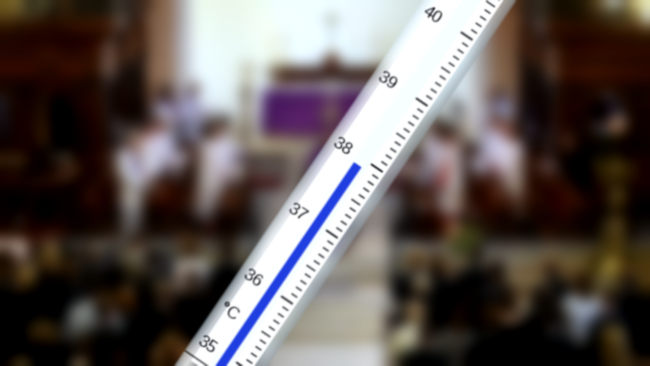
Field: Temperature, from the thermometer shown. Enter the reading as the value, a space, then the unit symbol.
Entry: 37.9 °C
